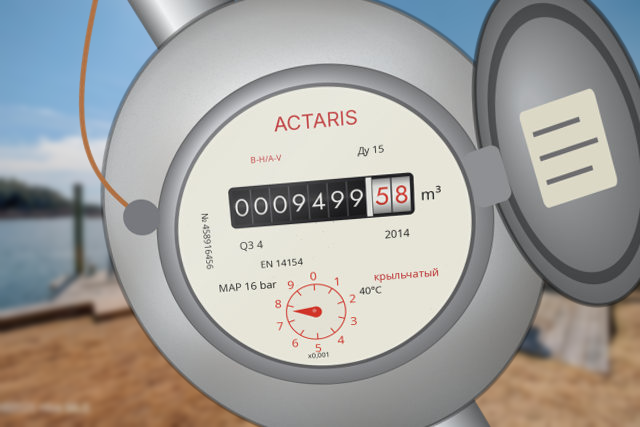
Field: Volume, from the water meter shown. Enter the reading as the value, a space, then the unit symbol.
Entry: 9499.587 m³
